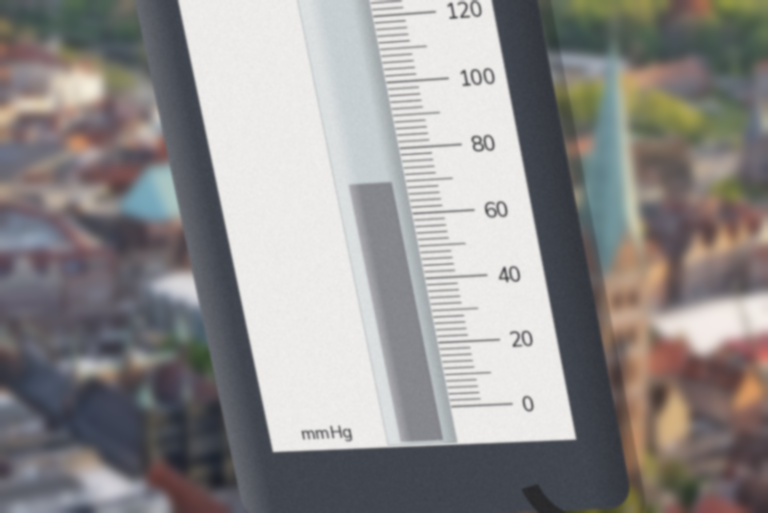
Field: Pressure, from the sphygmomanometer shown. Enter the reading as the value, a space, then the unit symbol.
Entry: 70 mmHg
